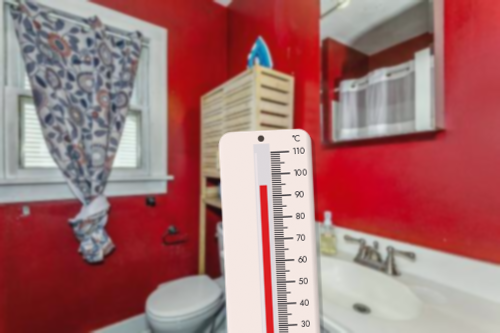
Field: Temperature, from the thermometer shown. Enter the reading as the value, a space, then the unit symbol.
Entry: 95 °C
